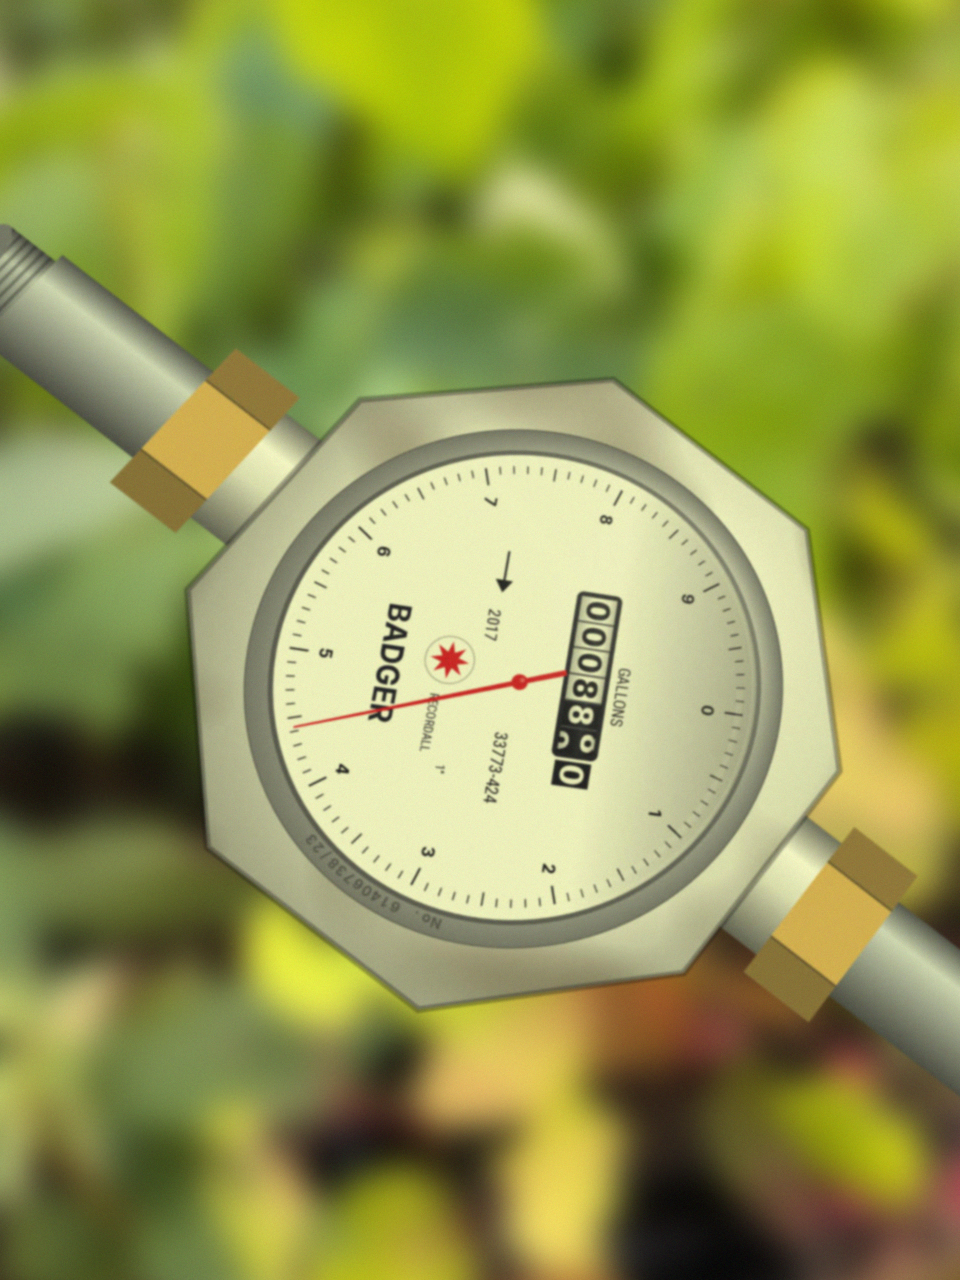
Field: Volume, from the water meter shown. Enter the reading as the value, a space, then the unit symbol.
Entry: 8884.4 gal
